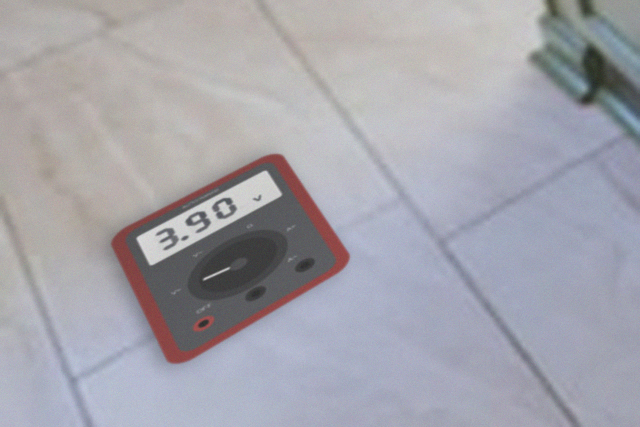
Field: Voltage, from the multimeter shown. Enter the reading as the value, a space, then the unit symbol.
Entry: 3.90 V
